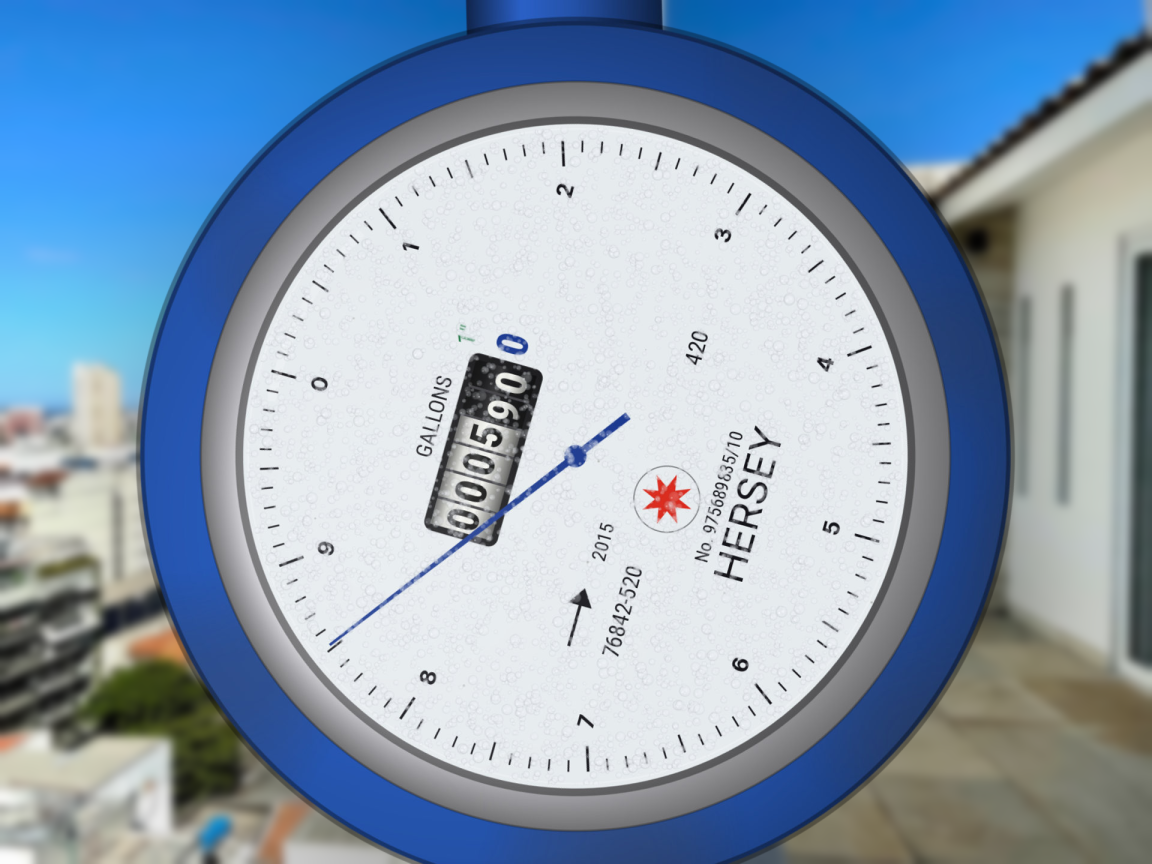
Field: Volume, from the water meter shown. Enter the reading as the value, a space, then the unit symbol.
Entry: 5898.5 gal
